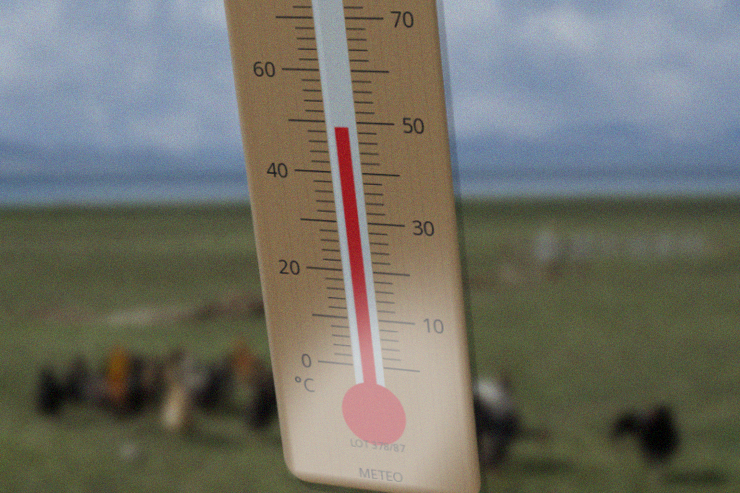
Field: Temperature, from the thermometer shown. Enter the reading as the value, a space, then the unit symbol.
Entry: 49 °C
